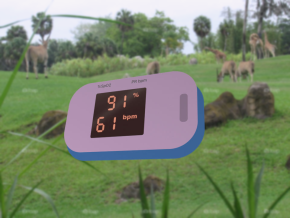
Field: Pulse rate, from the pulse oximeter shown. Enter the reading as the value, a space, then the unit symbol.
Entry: 61 bpm
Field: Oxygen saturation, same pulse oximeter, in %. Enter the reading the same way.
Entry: 91 %
